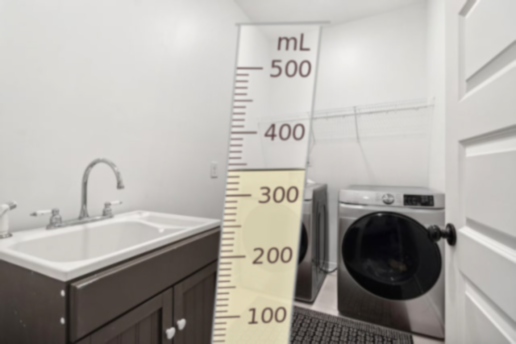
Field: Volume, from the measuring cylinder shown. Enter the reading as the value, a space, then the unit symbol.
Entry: 340 mL
